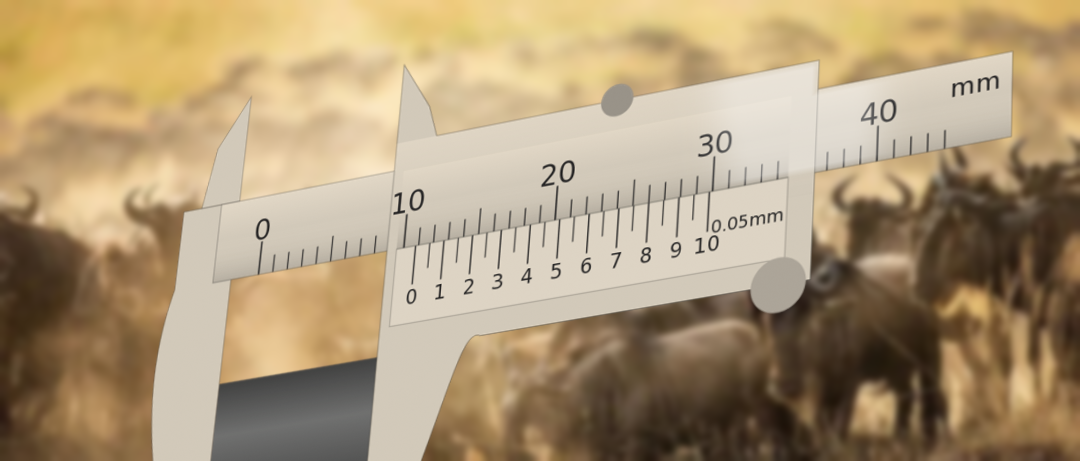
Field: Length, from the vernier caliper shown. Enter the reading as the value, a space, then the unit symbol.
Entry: 10.8 mm
